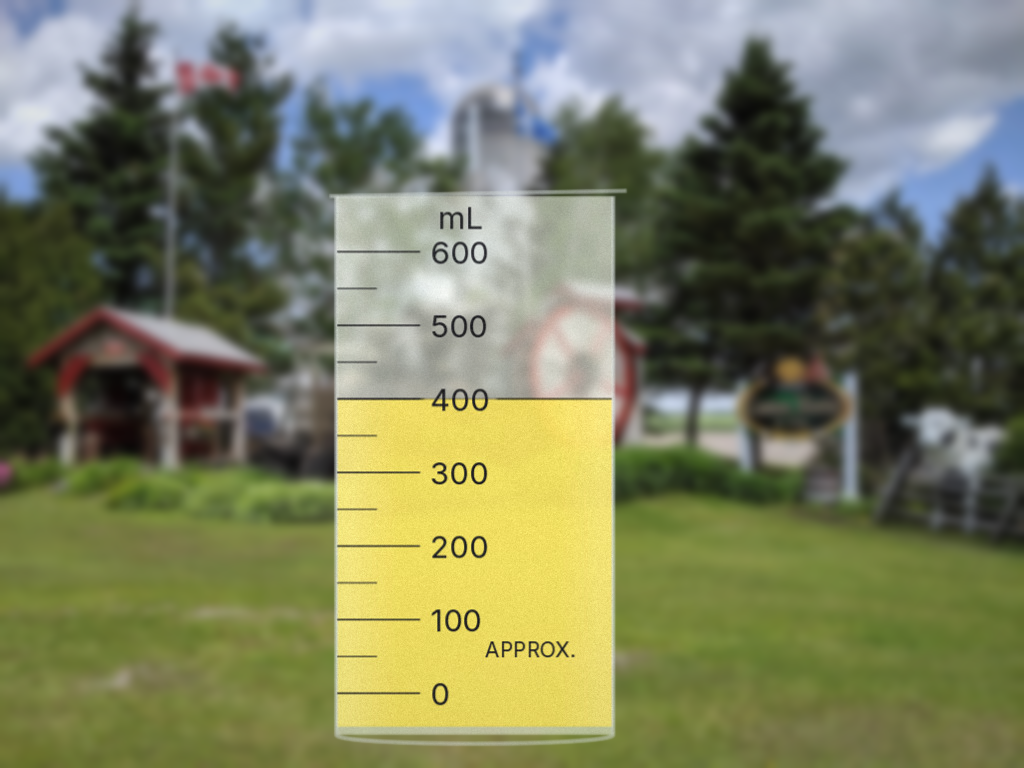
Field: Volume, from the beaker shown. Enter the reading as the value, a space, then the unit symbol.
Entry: 400 mL
